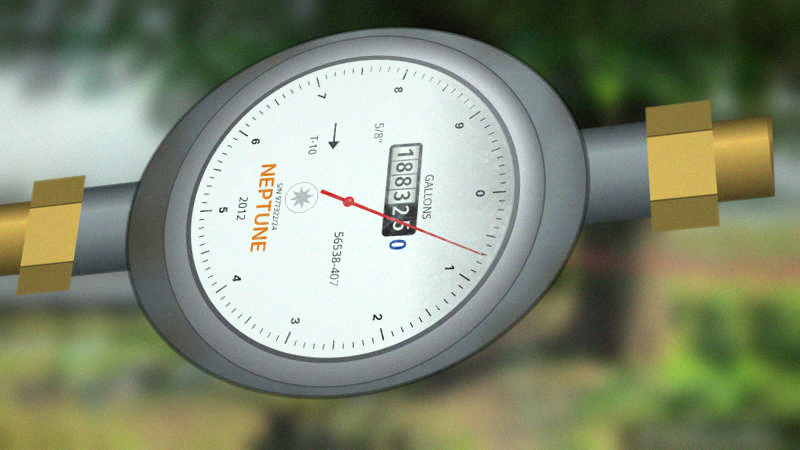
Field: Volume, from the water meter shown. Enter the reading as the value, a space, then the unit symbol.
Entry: 1883250.7 gal
